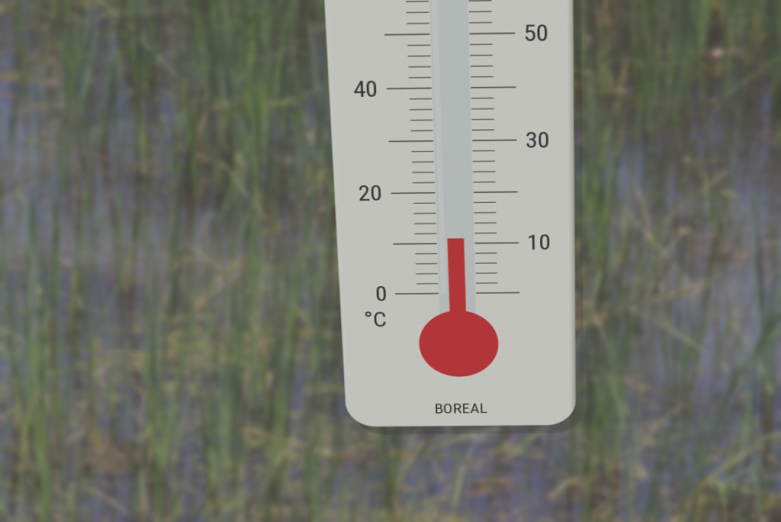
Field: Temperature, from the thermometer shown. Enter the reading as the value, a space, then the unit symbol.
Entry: 11 °C
